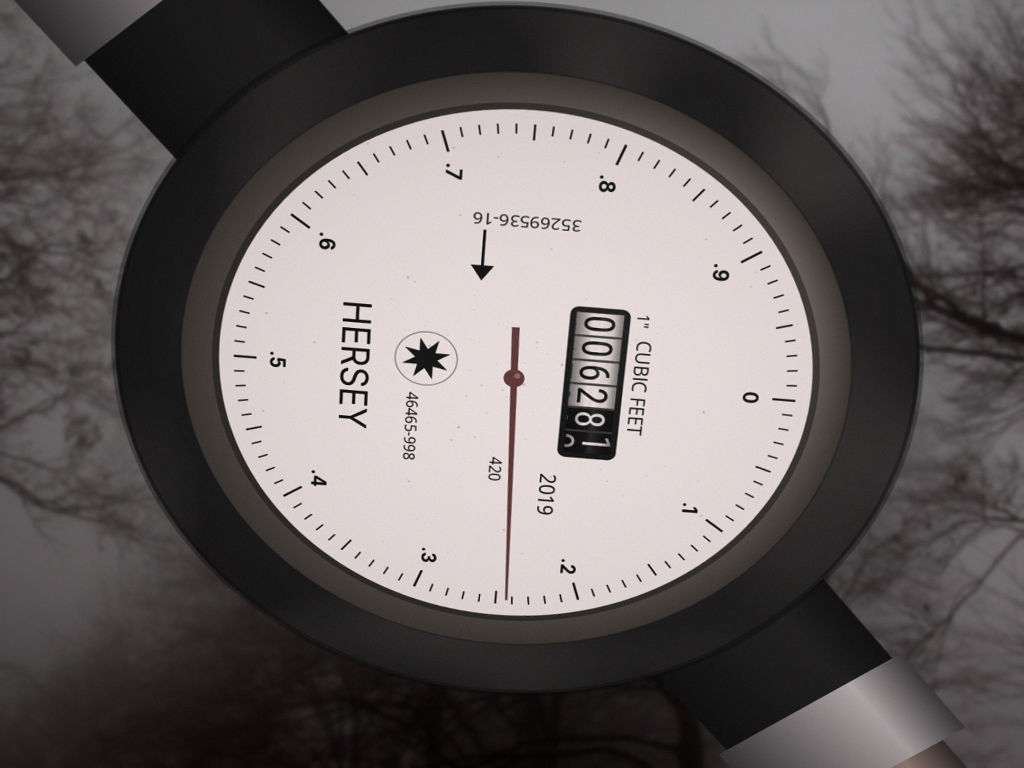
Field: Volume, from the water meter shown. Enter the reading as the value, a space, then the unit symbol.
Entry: 6281.24 ft³
